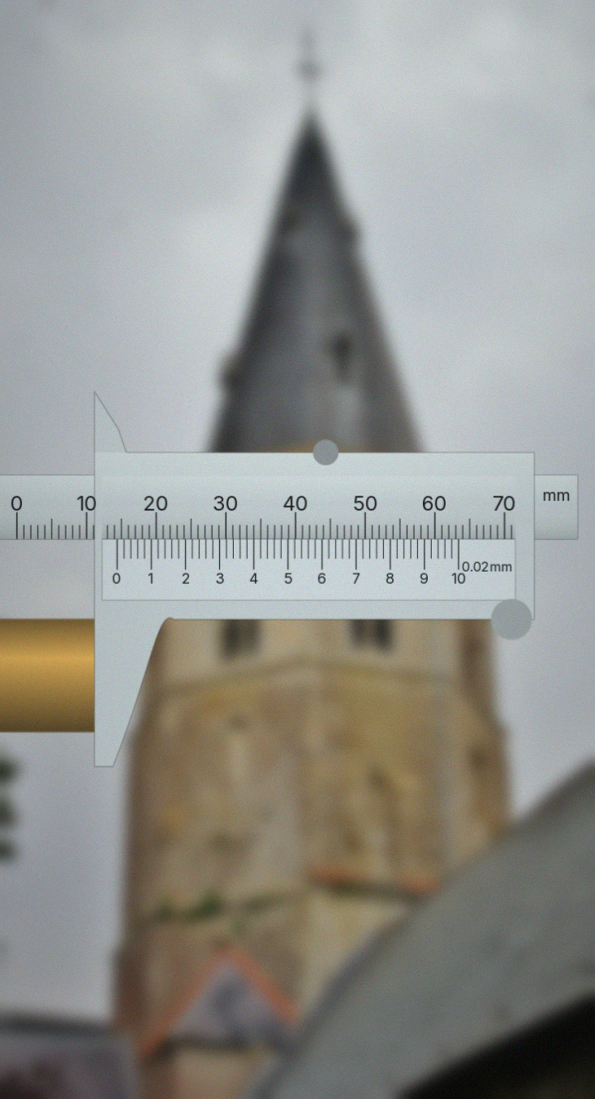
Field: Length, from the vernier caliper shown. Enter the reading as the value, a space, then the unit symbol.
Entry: 14.4 mm
